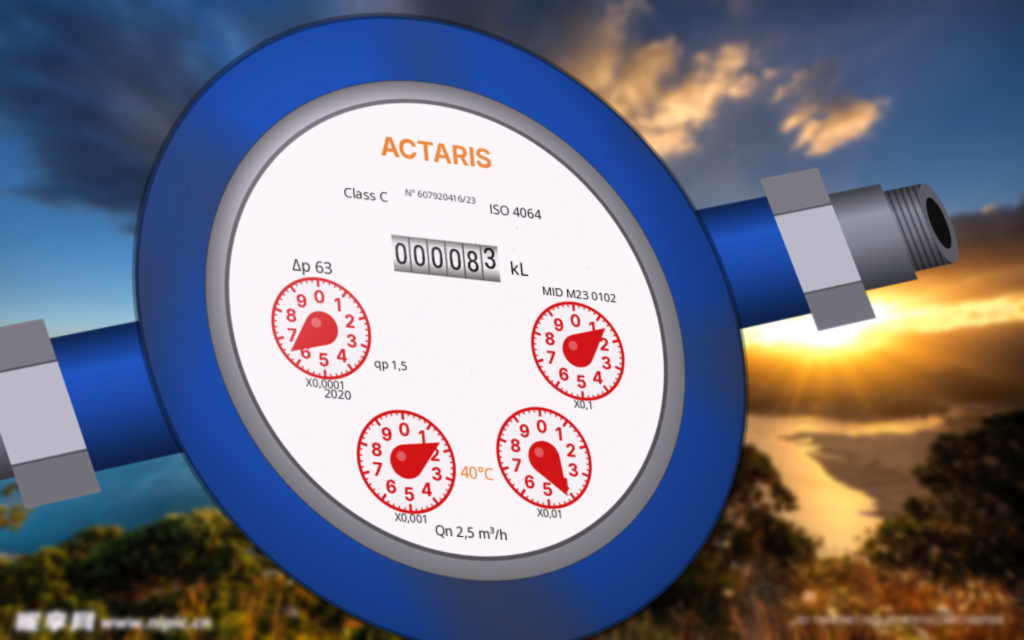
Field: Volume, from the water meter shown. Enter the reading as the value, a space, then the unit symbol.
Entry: 83.1416 kL
